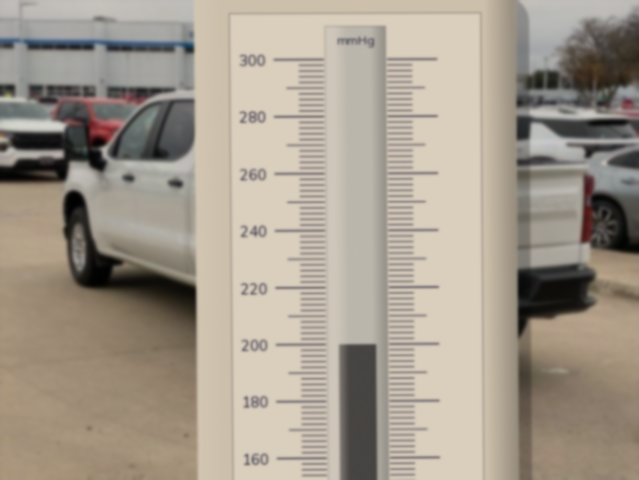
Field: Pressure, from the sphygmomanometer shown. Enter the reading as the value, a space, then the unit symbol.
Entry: 200 mmHg
